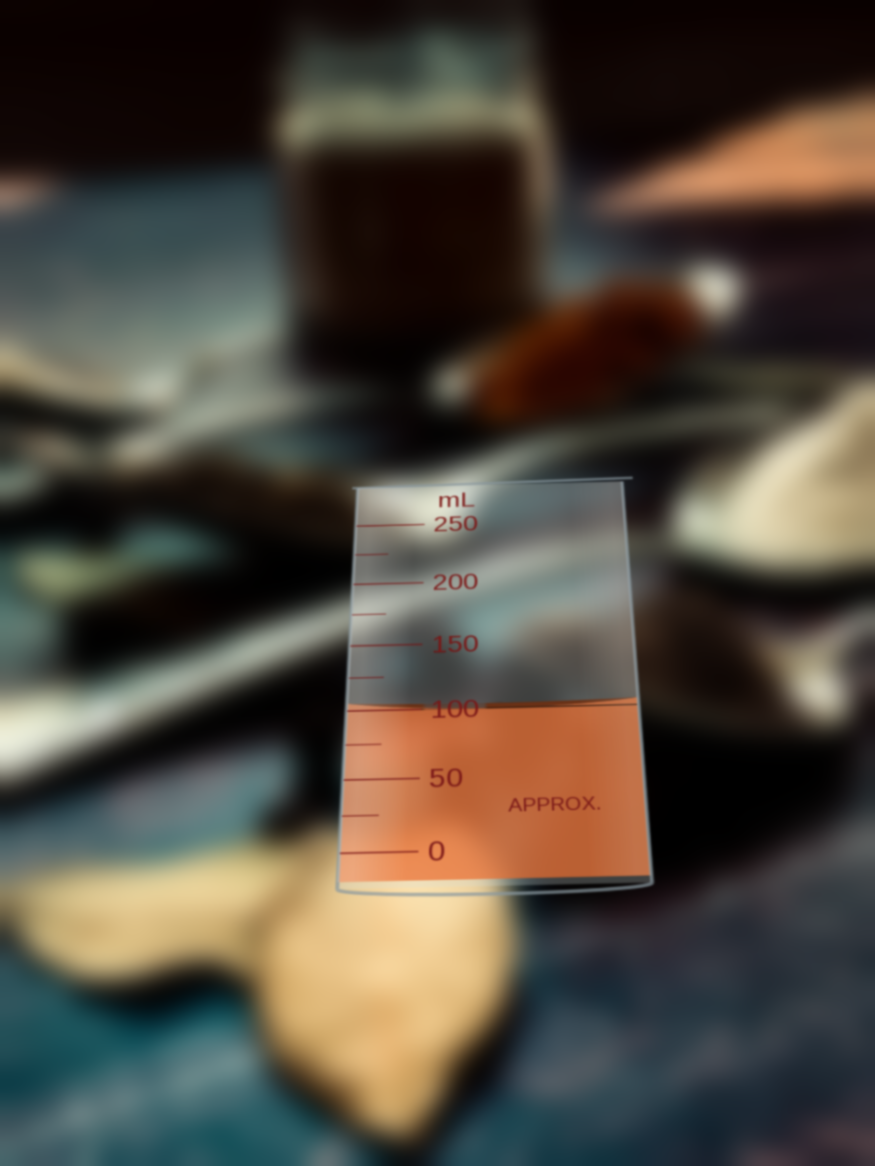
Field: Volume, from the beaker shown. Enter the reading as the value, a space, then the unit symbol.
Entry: 100 mL
